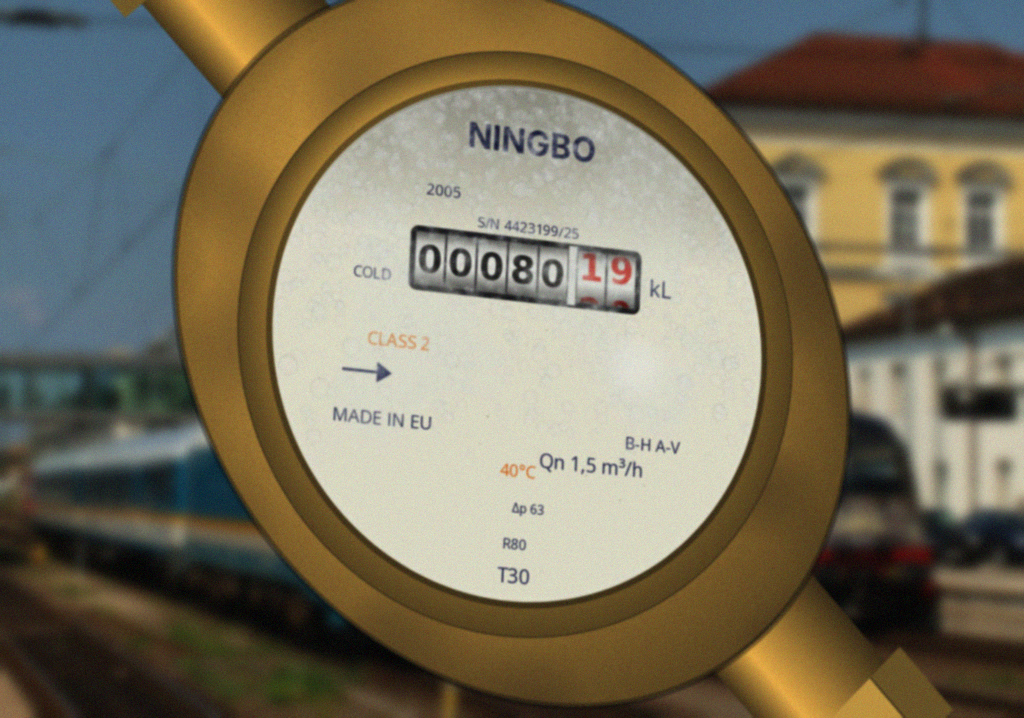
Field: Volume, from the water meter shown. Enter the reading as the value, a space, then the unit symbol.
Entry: 80.19 kL
